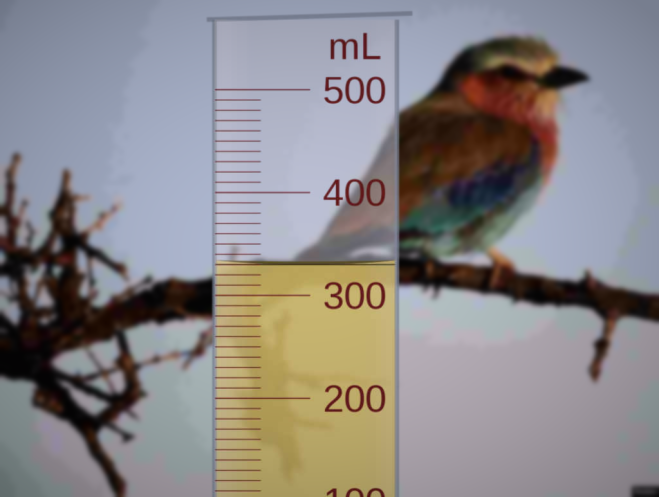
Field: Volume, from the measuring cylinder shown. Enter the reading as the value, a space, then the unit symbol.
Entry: 330 mL
